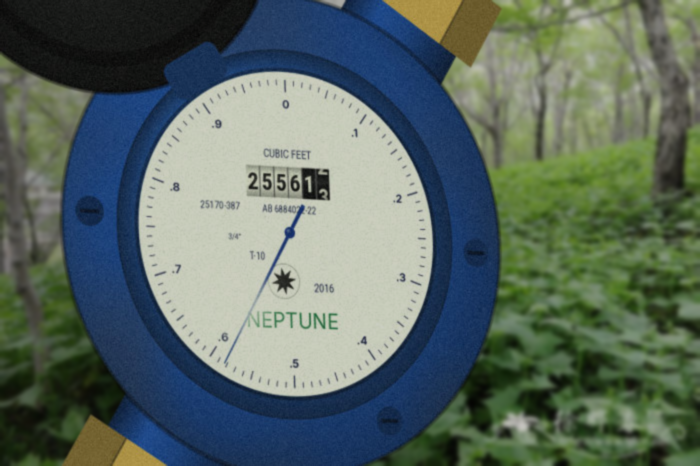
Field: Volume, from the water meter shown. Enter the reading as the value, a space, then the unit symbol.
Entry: 255612.58 ft³
